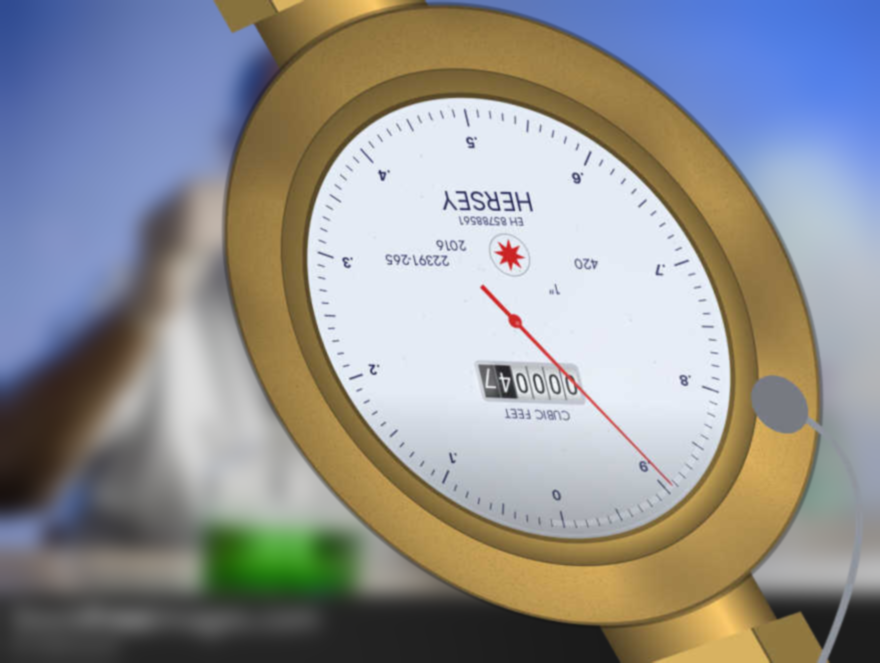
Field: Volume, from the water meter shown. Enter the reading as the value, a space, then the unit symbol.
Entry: 46.89 ft³
